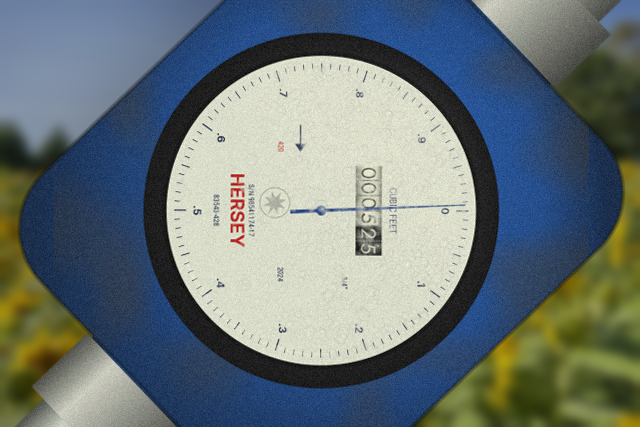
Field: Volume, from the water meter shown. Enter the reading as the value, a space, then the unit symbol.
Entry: 524.99 ft³
